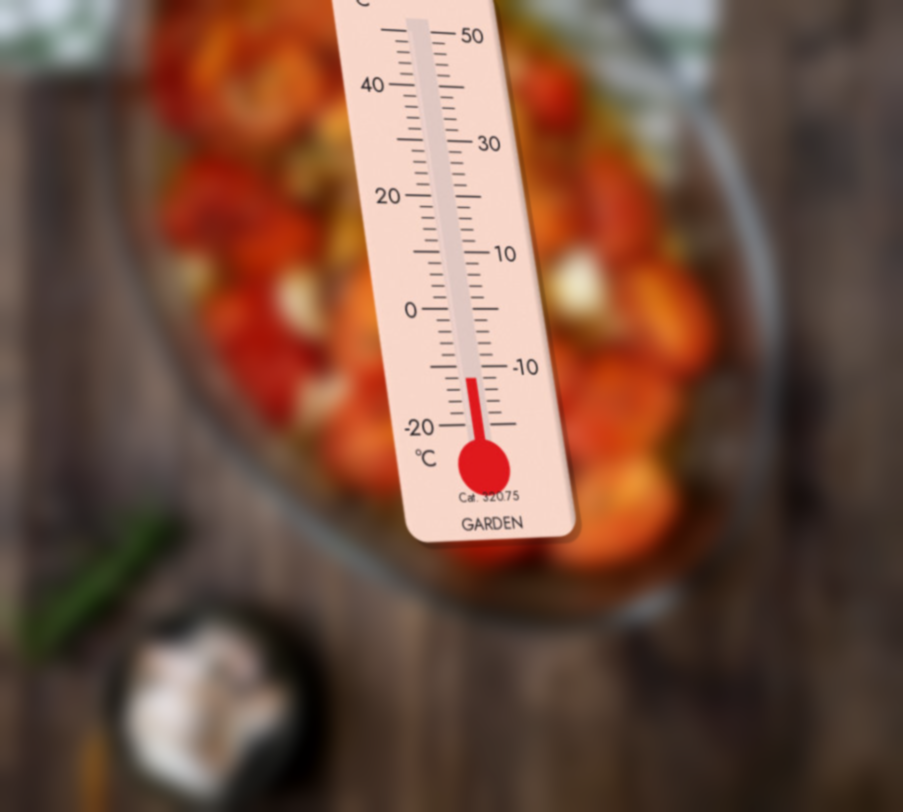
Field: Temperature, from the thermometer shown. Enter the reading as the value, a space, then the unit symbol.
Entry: -12 °C
